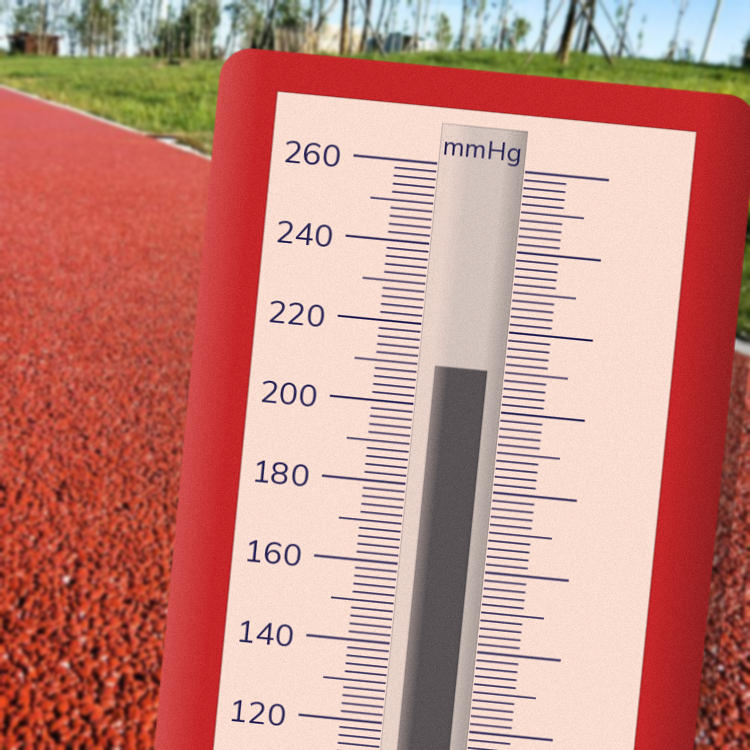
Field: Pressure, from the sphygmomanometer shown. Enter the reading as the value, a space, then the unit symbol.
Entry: 210 mmHg
